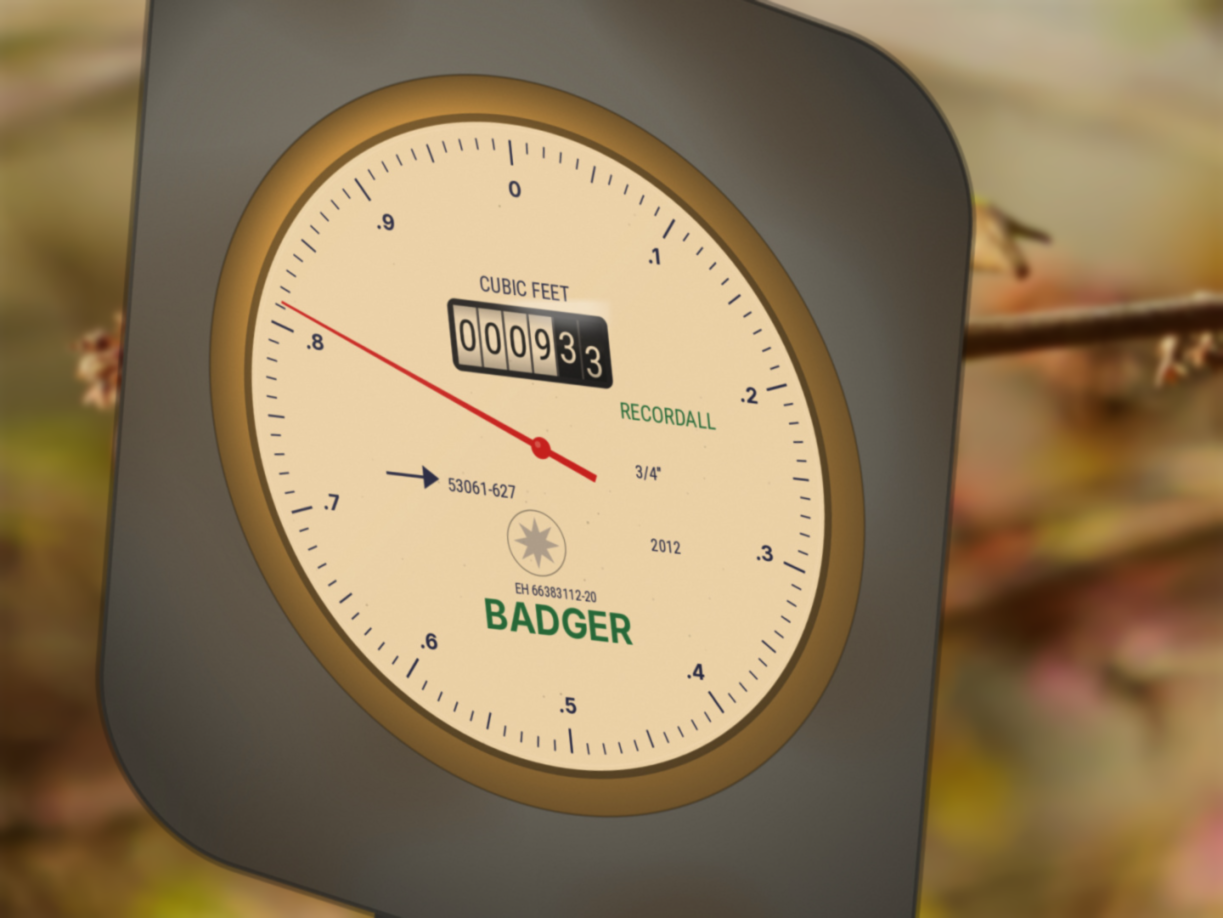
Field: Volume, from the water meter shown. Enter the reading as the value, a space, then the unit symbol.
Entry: 932.81 ft³
